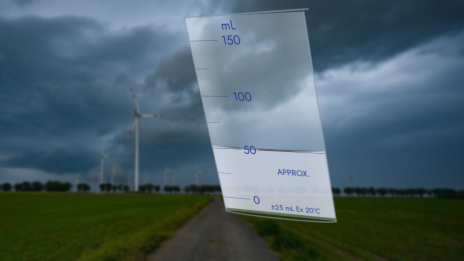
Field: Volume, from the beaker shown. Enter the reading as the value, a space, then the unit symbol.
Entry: 50 mL
